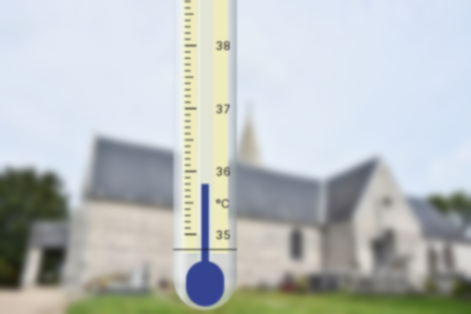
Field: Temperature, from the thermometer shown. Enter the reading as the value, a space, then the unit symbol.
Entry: 35.8 °C
